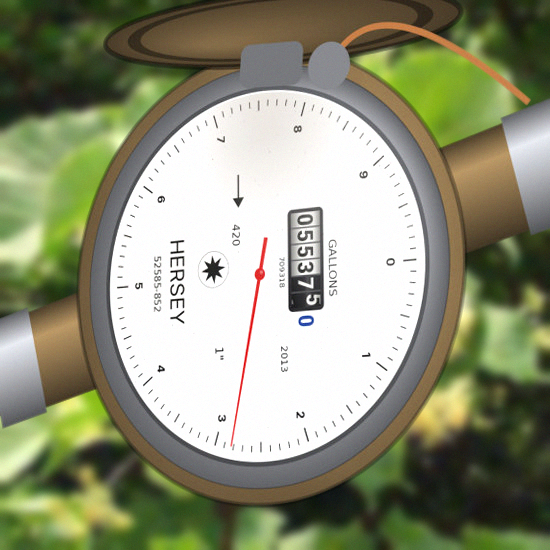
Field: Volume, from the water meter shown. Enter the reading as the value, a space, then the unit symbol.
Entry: 553752.8 gal
